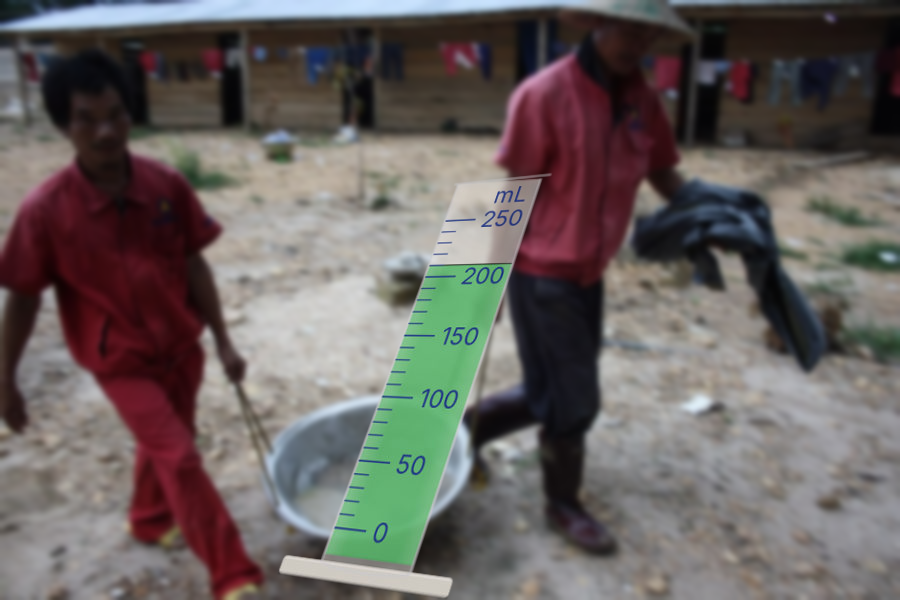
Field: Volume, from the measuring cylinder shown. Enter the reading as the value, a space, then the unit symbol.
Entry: 210 mL
